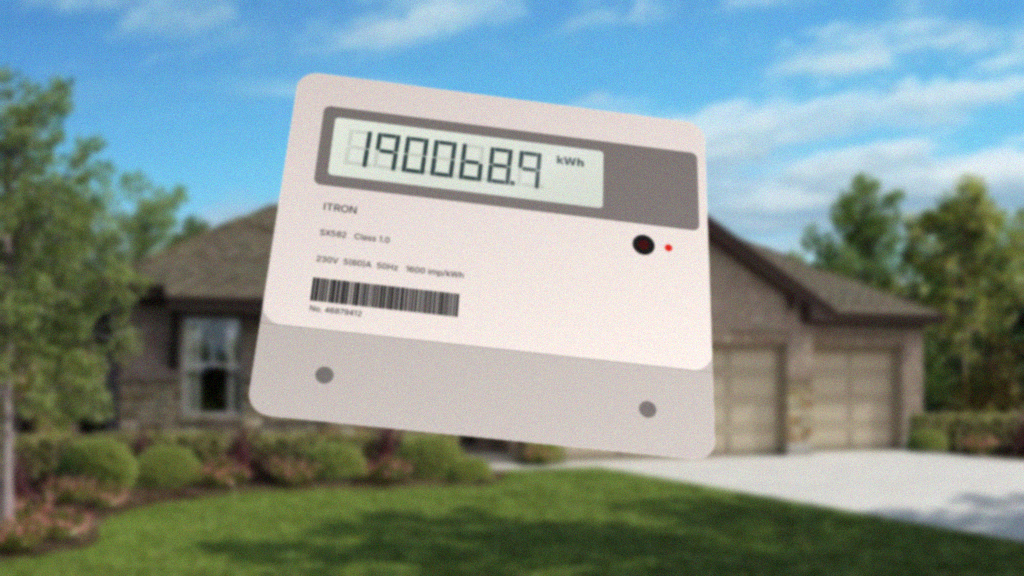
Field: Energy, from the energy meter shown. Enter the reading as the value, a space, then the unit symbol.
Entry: 190068.9 kWh
